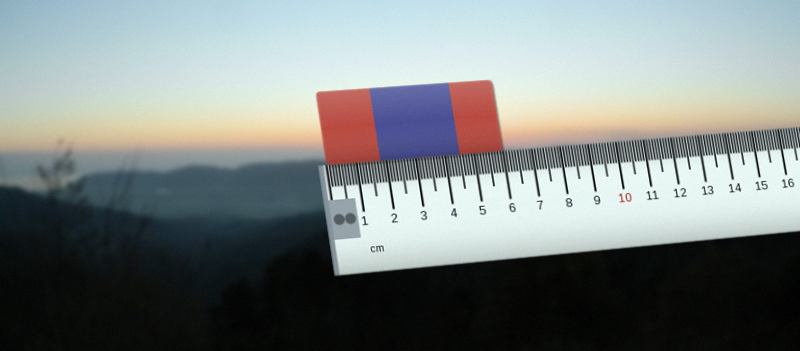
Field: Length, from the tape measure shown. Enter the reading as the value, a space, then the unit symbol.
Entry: 6 cm
